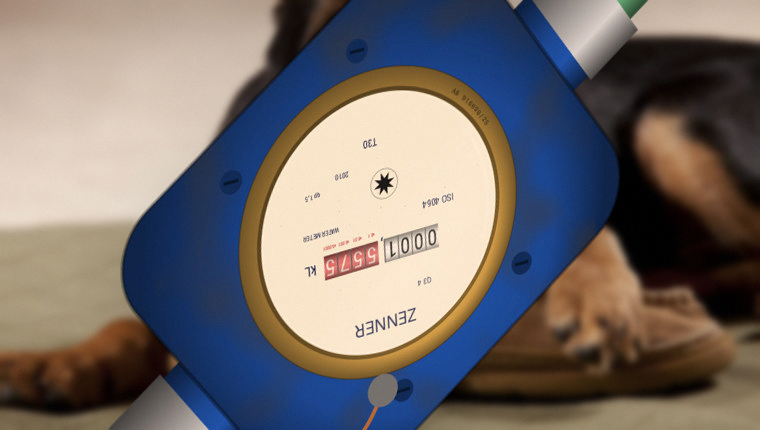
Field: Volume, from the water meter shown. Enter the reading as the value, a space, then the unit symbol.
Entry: 1.5575 kL
